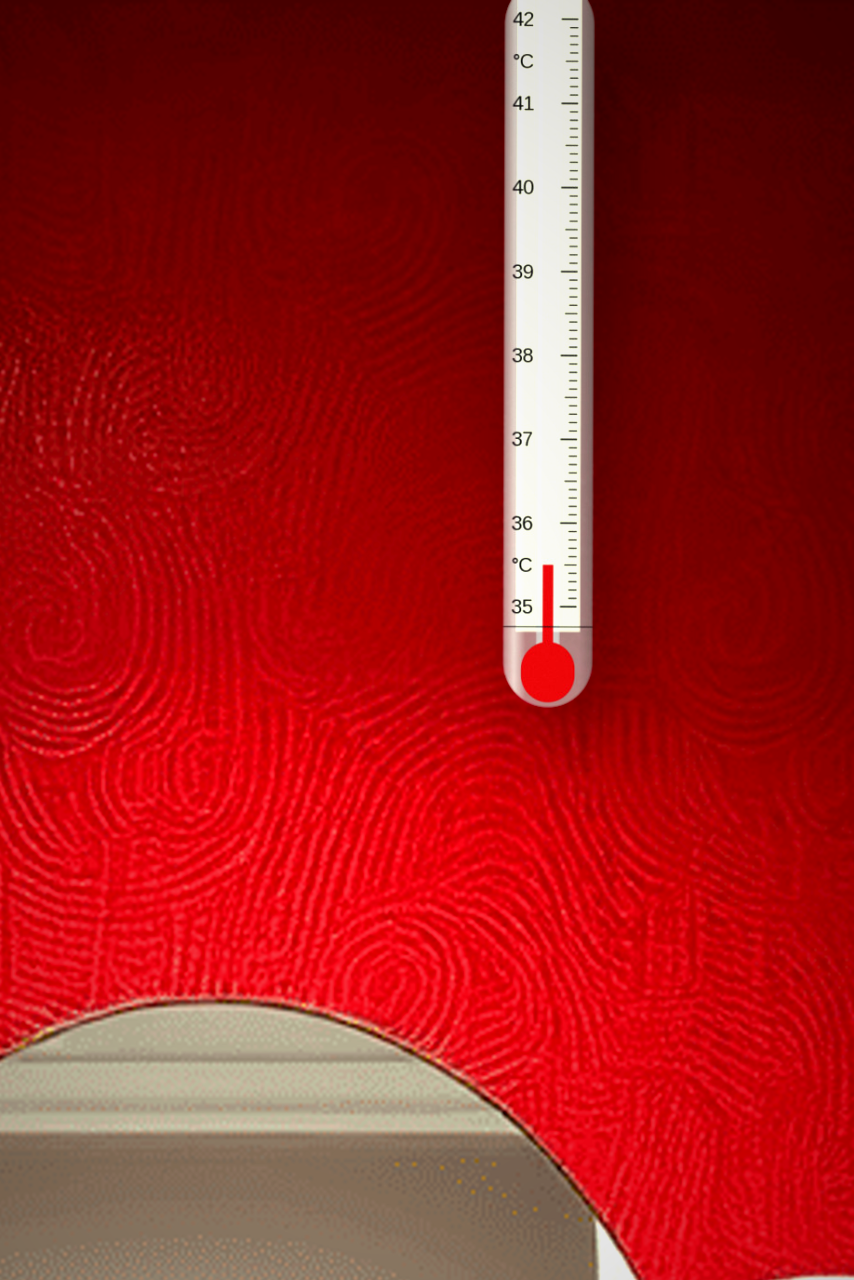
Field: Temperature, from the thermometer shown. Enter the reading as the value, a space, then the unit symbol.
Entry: 35.5 °C
